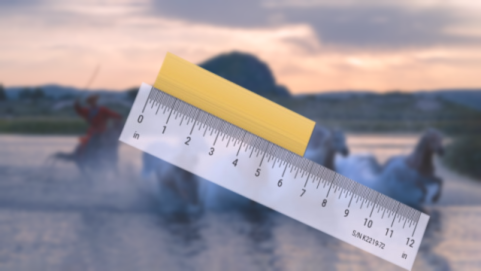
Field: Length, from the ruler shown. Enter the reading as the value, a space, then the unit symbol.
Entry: 6.5 in
